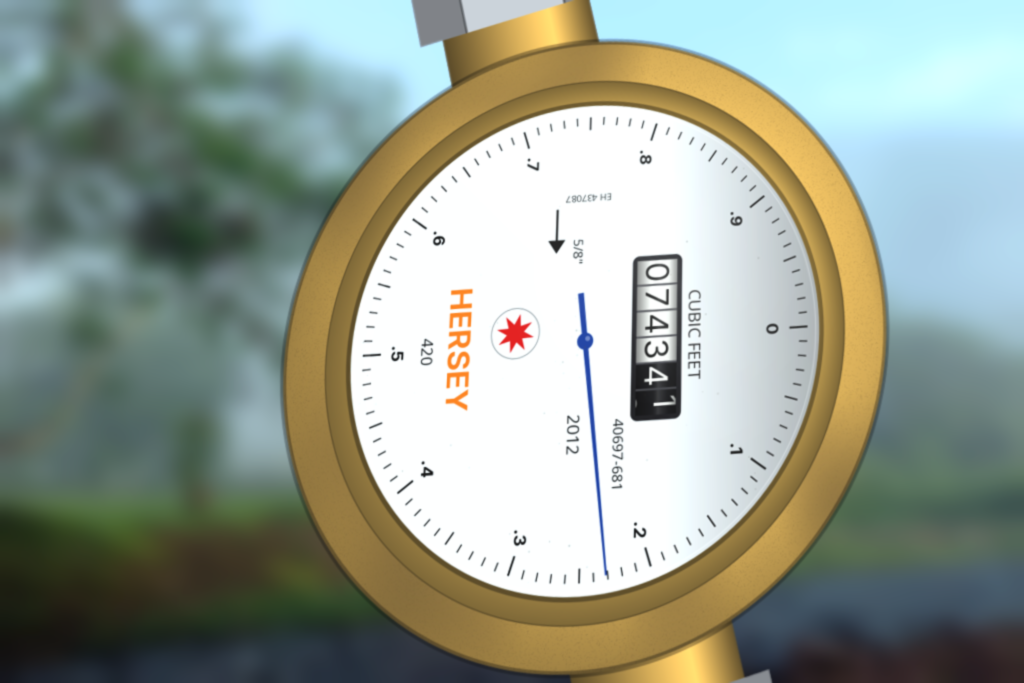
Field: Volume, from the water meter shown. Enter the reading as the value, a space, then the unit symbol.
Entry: 74341.23 ft³
